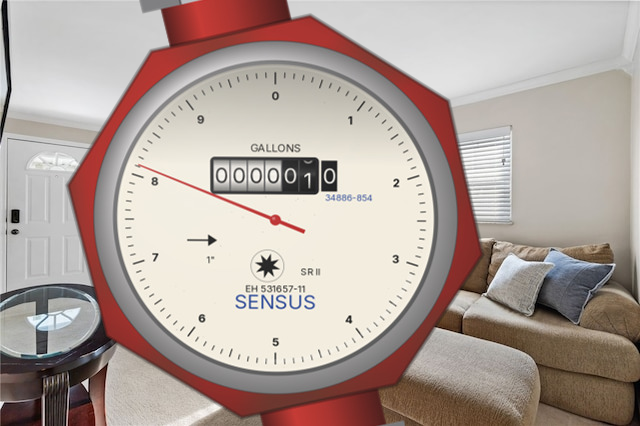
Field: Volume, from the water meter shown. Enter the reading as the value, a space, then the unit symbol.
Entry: 8.1 gal
